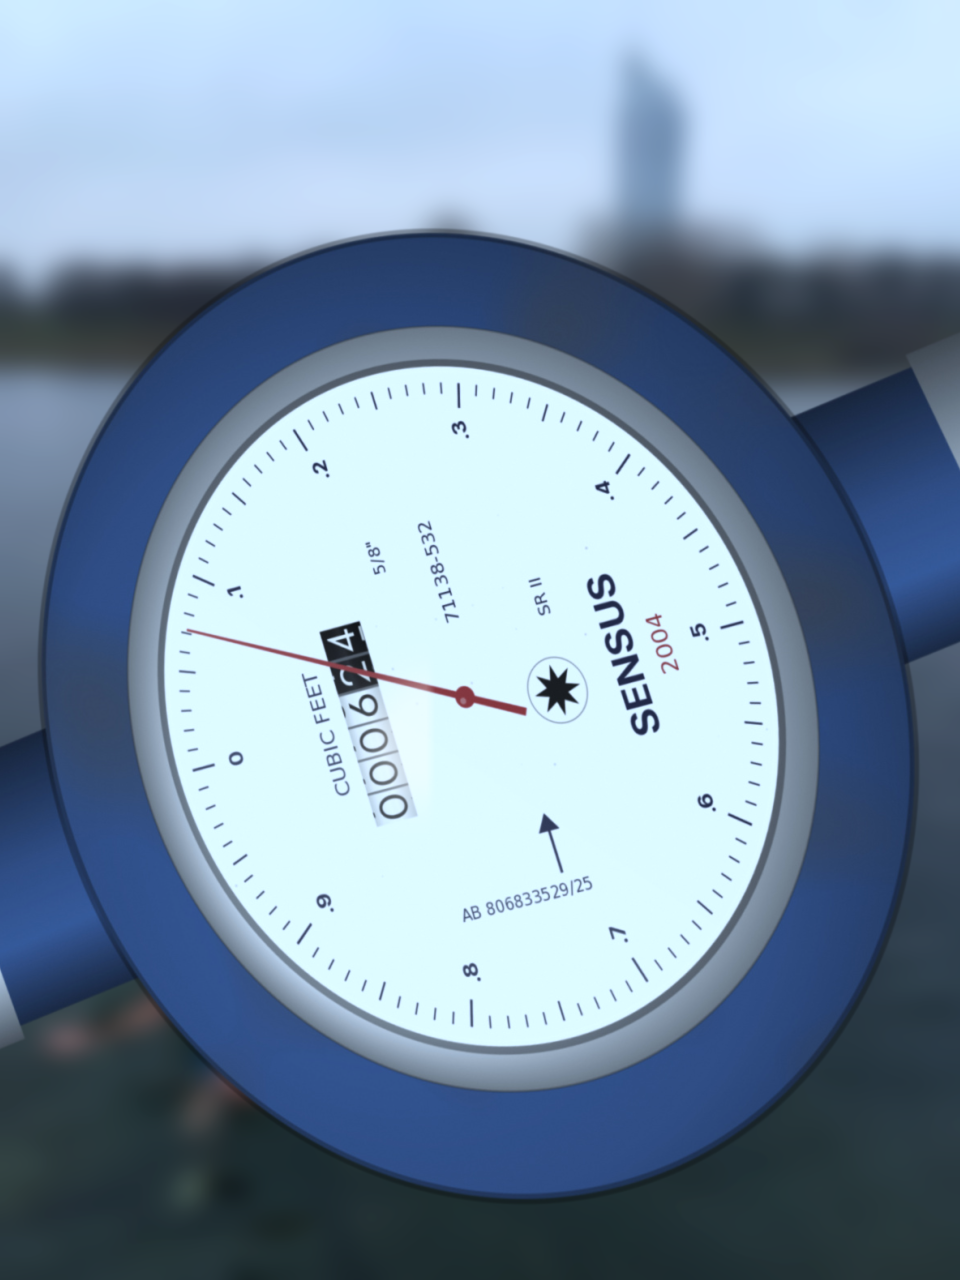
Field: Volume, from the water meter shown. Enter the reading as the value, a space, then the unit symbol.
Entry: 624.07 ft³
